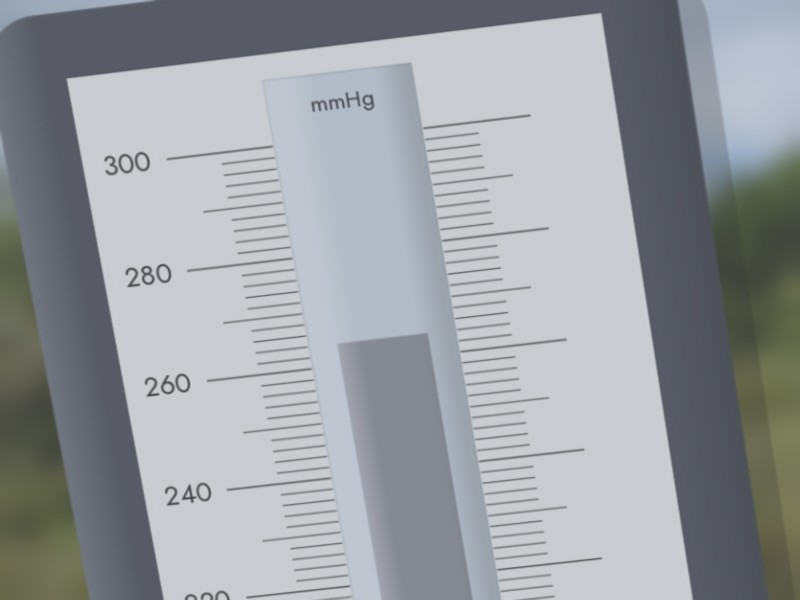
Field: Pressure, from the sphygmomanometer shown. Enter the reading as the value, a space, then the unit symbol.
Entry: 264 mmHg
